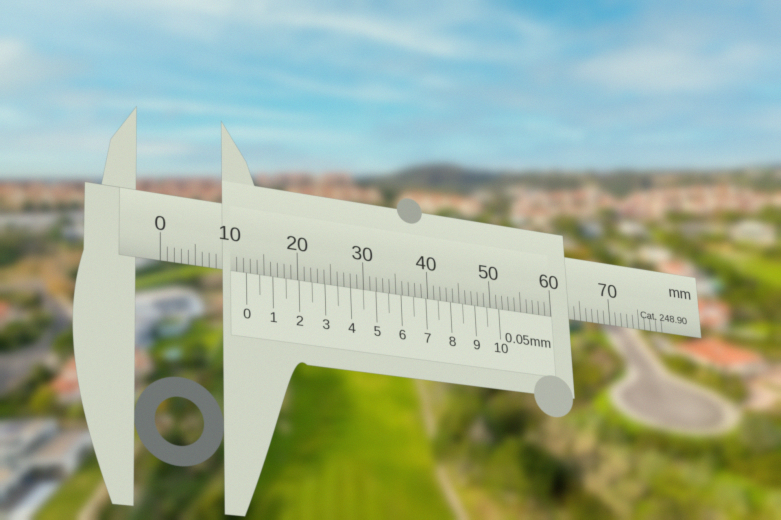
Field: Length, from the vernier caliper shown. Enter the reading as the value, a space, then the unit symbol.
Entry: 12.4 mm
